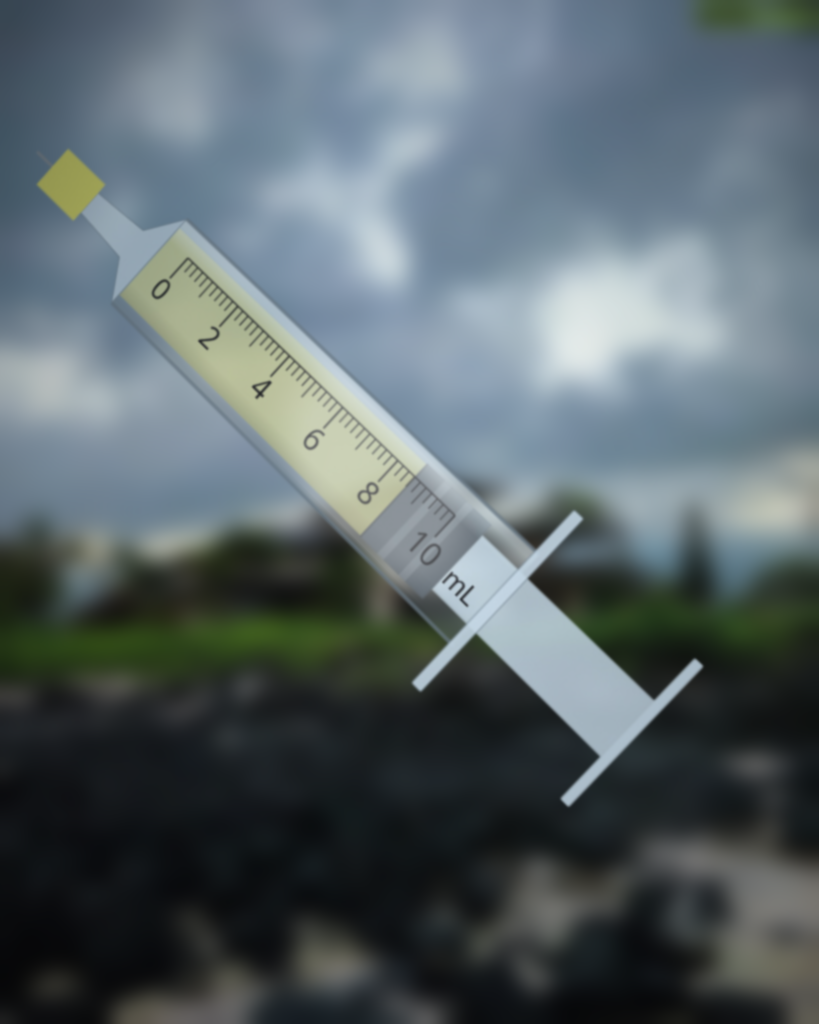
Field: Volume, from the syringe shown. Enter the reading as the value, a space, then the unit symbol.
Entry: 8.6 mL
